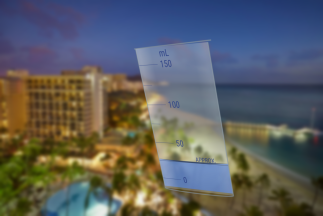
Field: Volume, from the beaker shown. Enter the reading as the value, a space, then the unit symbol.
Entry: 25 mL
